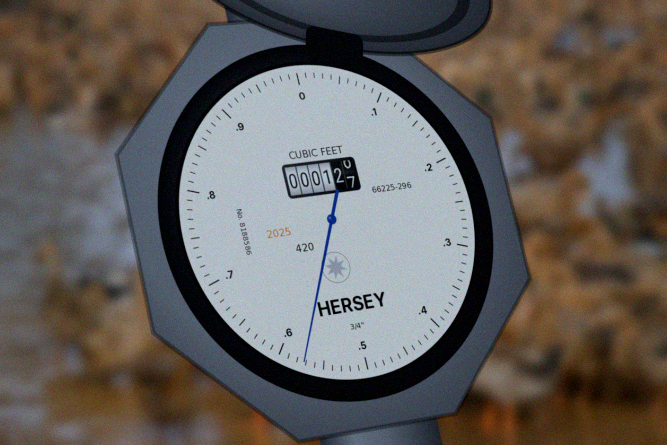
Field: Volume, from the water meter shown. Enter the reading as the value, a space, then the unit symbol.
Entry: 126.57 ft³
